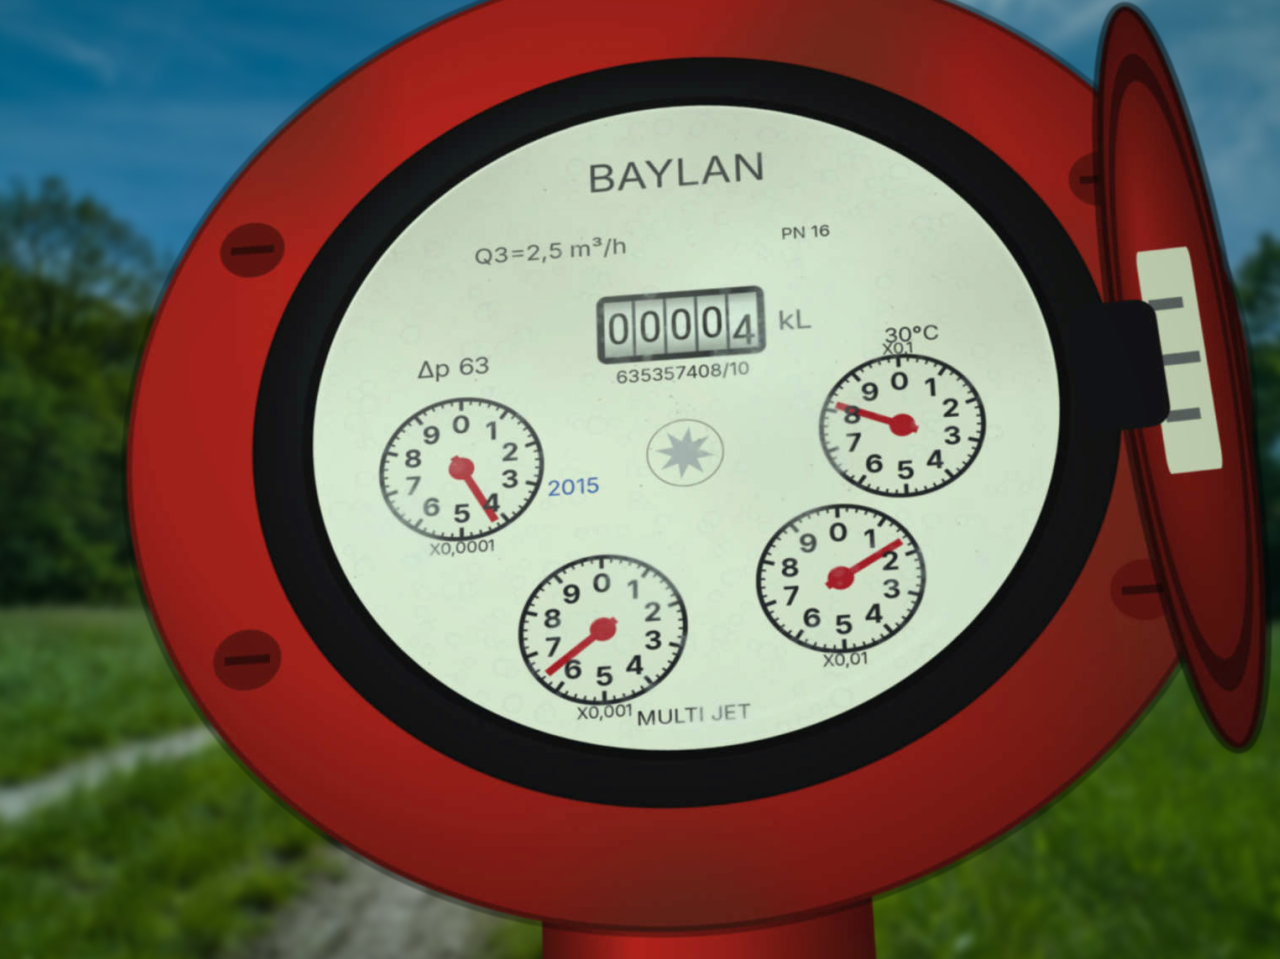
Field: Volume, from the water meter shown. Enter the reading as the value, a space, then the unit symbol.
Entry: 3.8164 kL
